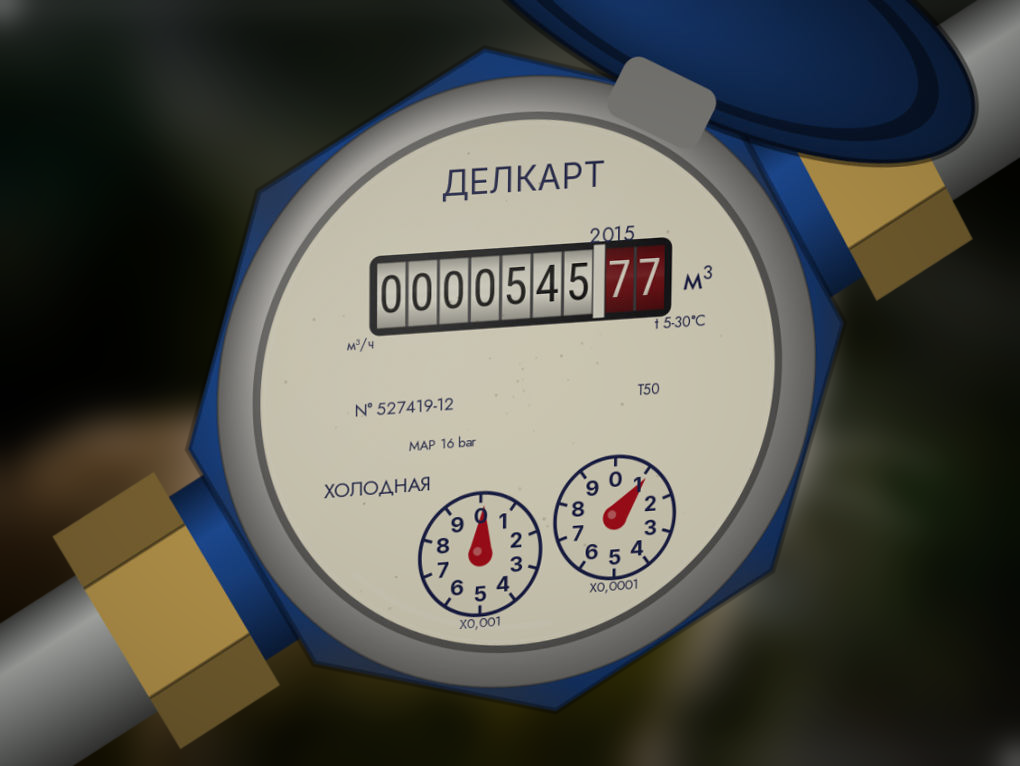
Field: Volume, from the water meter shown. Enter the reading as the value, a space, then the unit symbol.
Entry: 545.7701 m³
